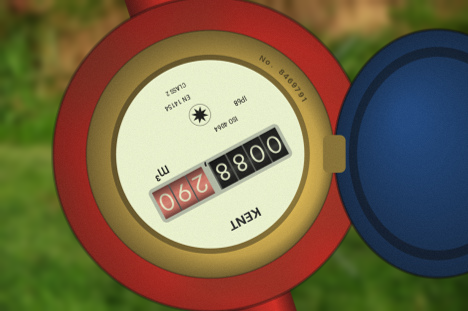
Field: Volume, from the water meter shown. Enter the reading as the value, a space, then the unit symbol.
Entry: 88.290 m³
